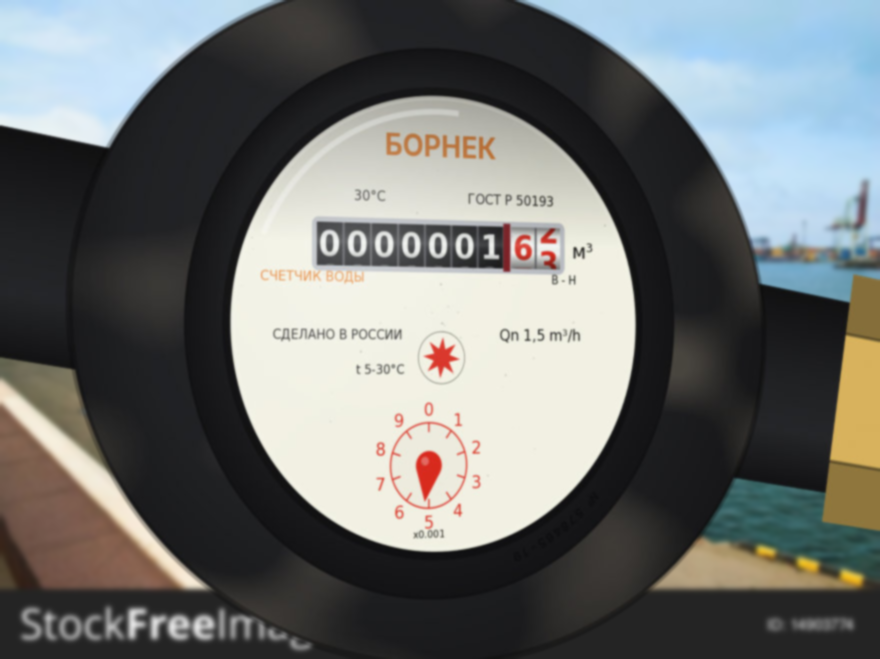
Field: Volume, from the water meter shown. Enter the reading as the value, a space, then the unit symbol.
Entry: 1.625 m³
